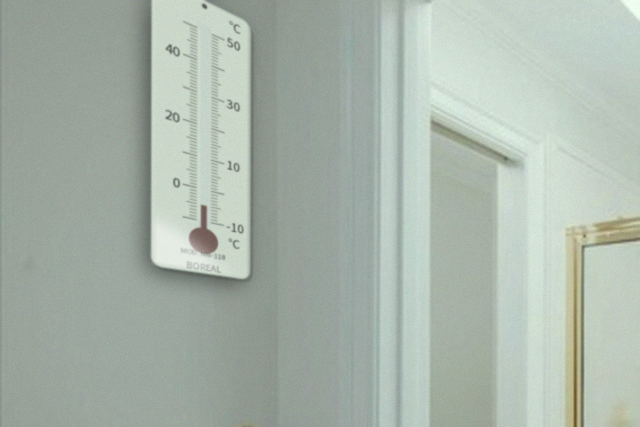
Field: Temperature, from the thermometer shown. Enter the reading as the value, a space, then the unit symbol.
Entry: -5 °C
